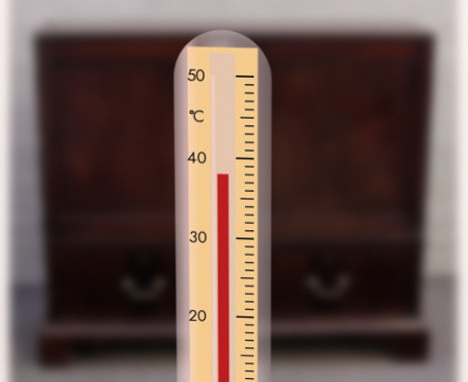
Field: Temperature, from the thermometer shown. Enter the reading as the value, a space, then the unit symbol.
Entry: 38 °C
